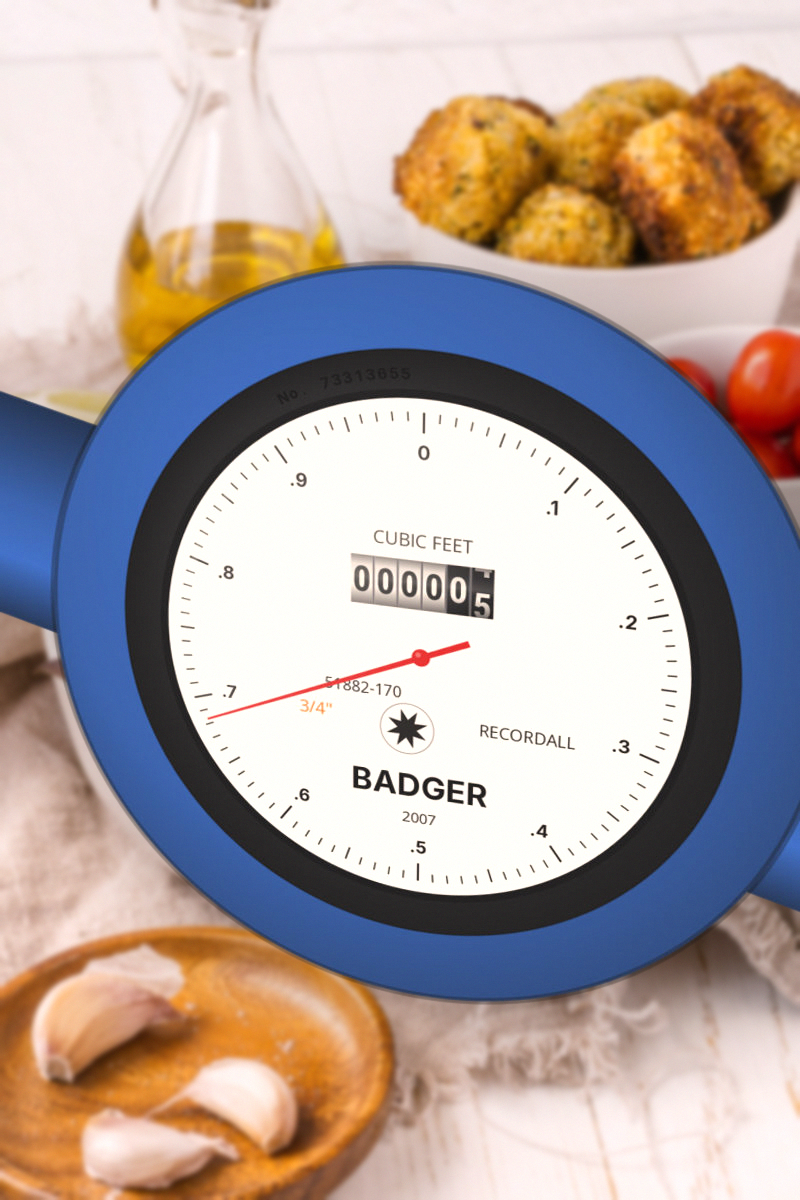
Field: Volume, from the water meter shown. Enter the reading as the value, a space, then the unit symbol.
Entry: 4.68 ft³
